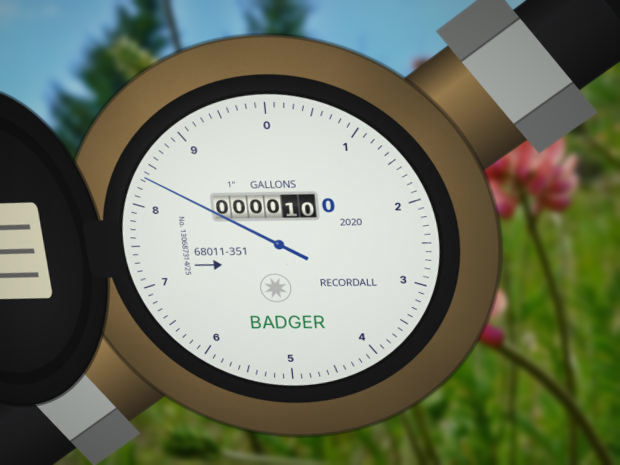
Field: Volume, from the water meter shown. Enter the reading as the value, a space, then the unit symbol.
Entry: 98.3 gal
